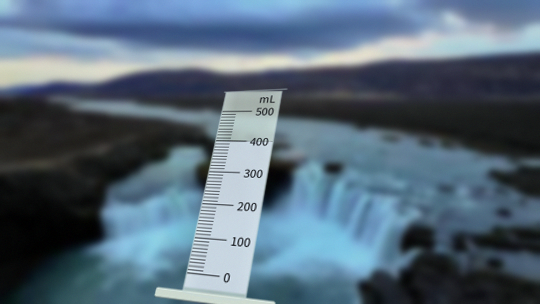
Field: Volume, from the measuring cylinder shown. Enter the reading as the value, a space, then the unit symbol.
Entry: 400 mL
